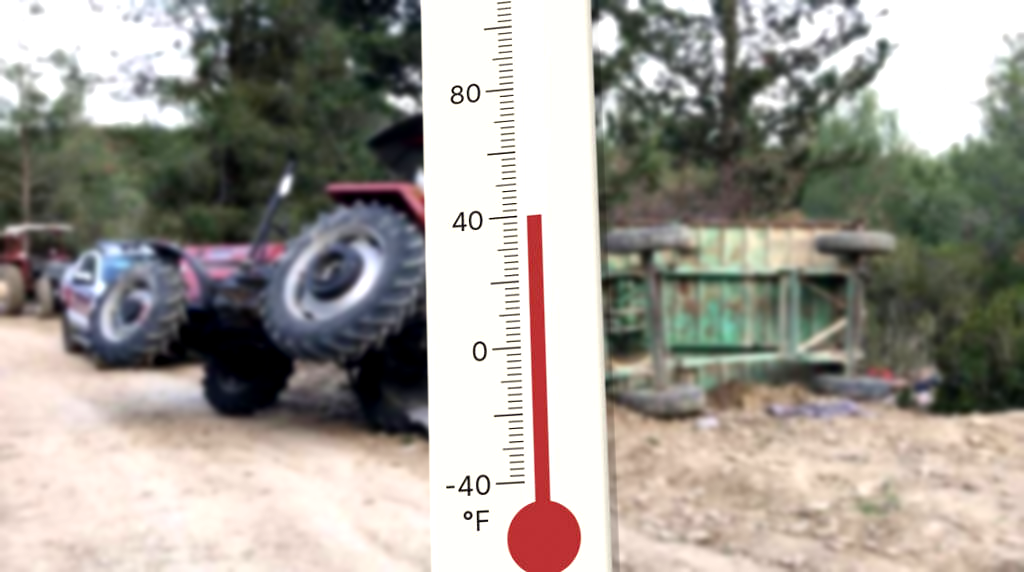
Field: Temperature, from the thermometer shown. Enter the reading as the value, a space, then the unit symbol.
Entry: 40 °F
